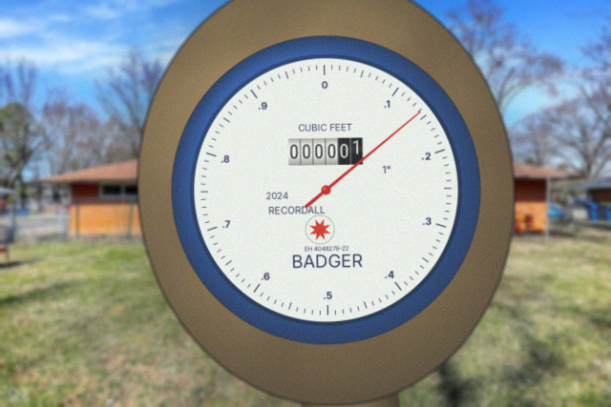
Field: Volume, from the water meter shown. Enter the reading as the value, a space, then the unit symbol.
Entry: 1.14 ft³
